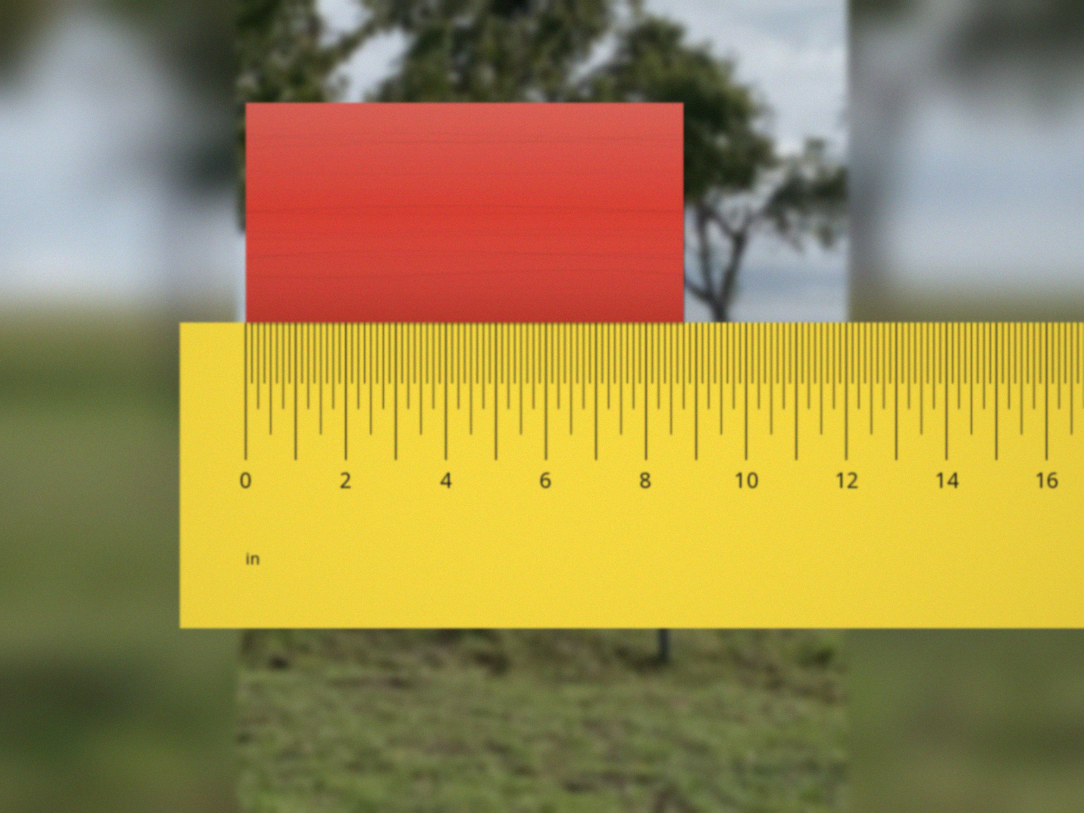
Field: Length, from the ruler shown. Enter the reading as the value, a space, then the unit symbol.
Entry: 8.75 in
